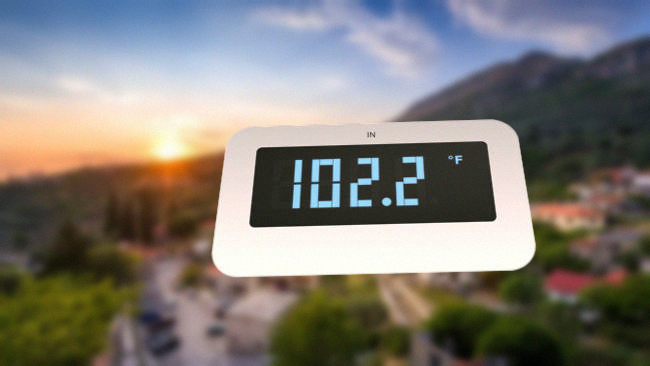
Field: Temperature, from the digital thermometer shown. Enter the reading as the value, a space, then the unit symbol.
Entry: 102.2 °F
